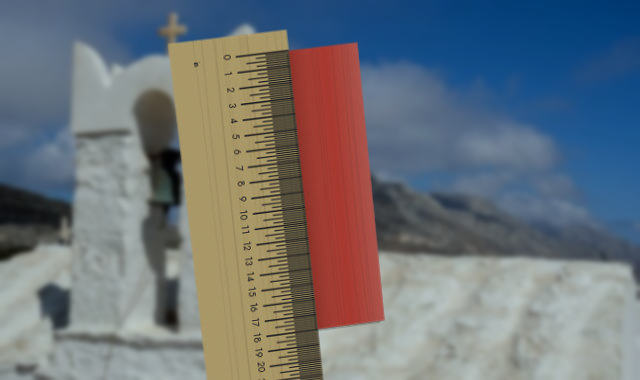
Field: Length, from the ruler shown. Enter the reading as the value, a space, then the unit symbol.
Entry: 18 in
